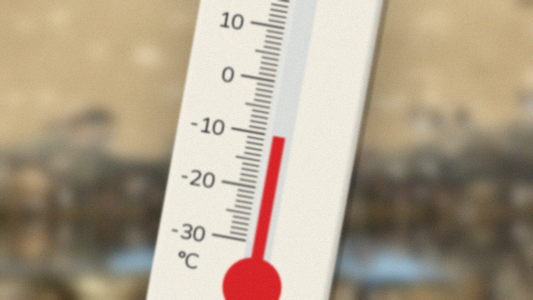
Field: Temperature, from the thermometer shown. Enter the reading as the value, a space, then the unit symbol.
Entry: -10 °C
